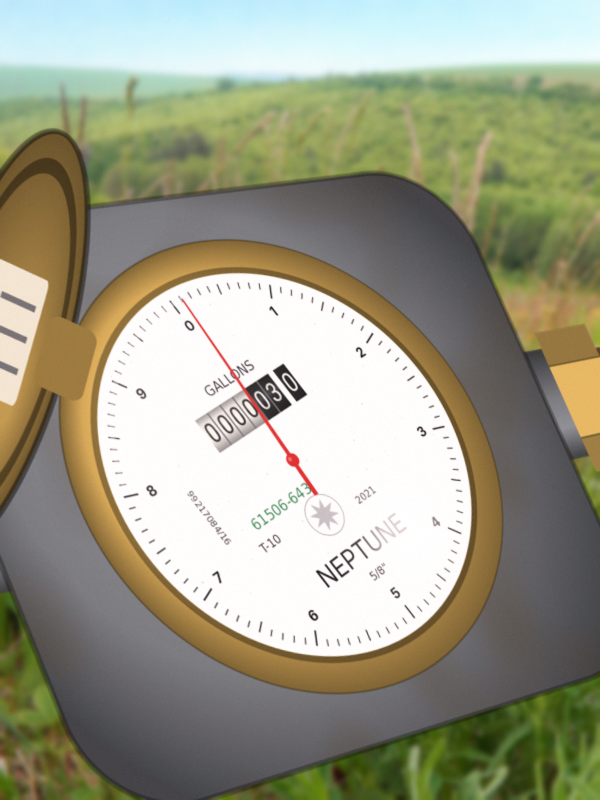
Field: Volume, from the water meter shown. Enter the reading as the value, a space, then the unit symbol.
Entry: 30.1 gal
